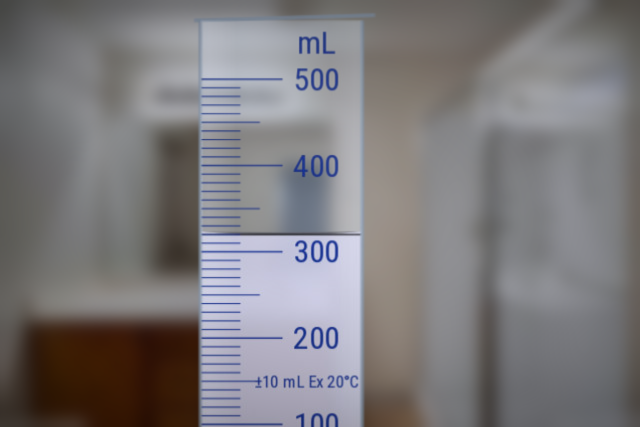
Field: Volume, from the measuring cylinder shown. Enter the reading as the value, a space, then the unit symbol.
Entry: 320 mL
